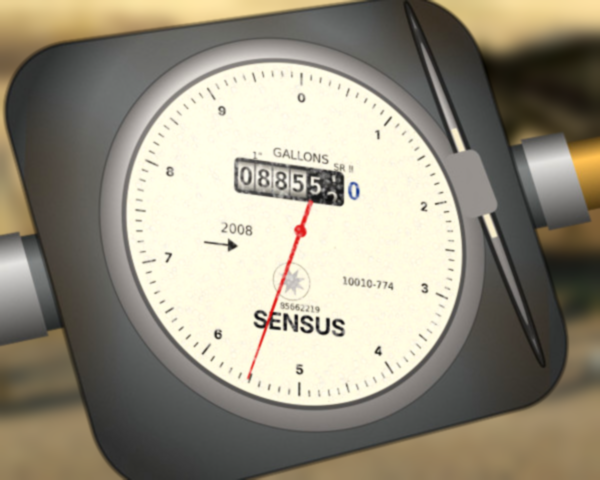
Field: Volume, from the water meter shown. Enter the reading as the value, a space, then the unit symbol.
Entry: 885515.5 gal
